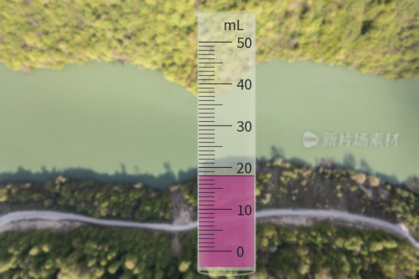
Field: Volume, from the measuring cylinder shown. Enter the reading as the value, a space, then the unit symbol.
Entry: 18 mL
